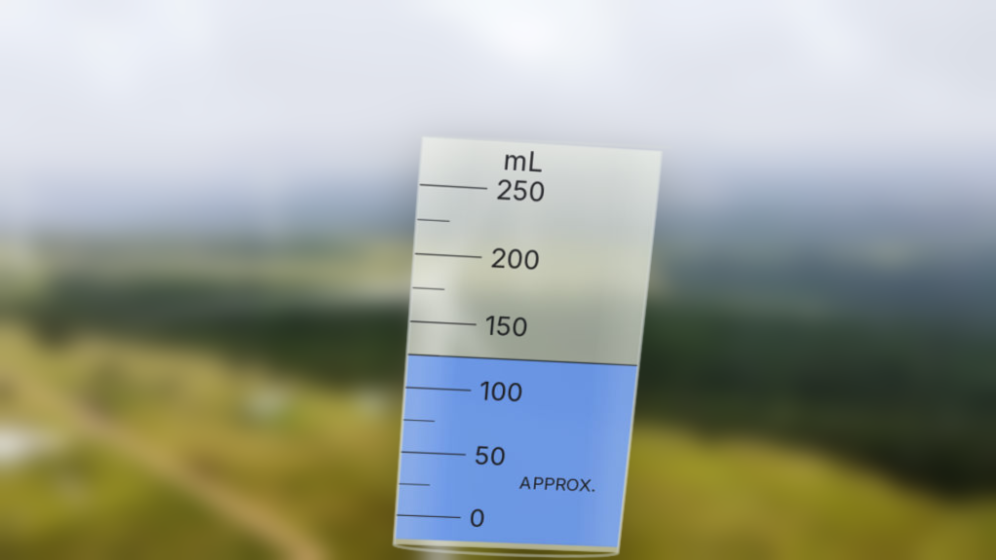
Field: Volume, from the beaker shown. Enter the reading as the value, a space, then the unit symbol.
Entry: 125 mL
